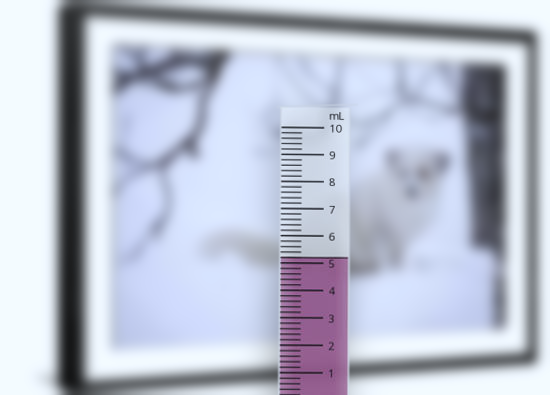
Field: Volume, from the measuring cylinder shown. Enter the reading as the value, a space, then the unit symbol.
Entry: 5.2 mL
